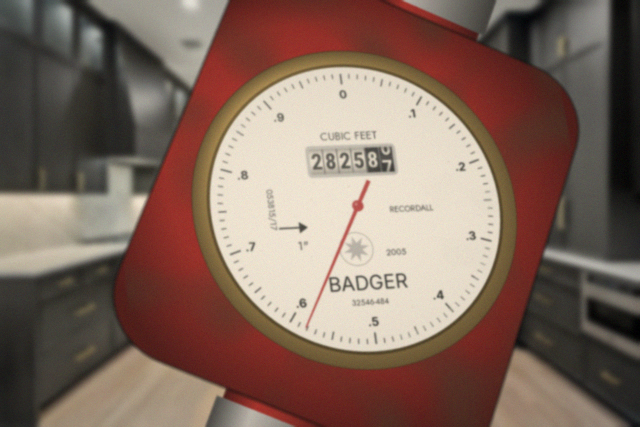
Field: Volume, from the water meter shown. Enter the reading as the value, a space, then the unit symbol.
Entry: 282586.58 ft³
